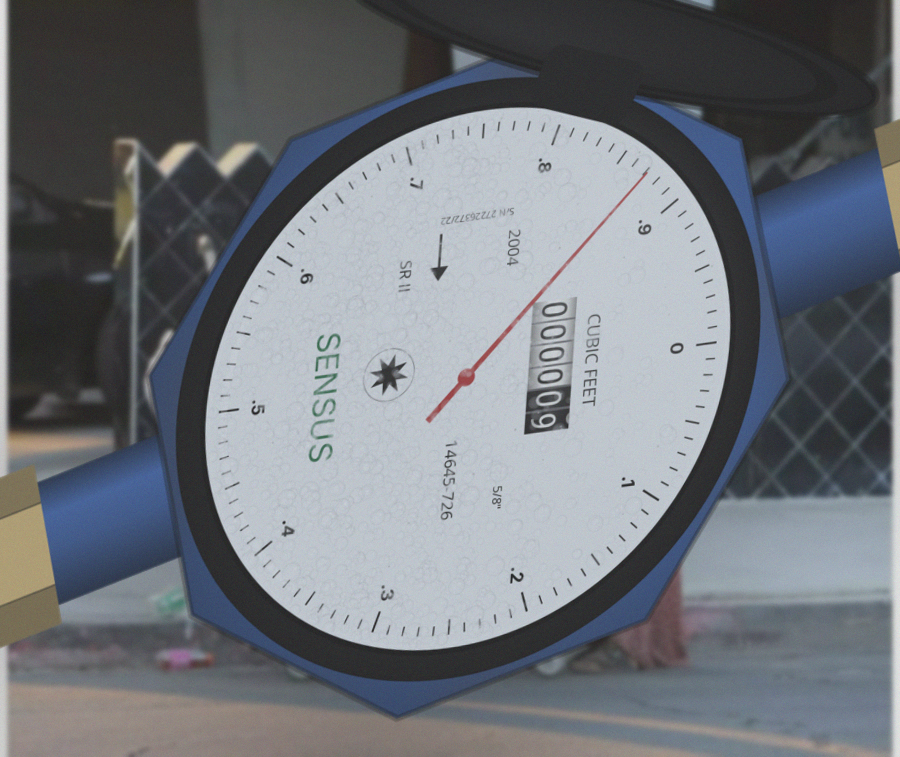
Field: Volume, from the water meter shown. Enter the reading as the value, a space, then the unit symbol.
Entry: 8.87 ft³
